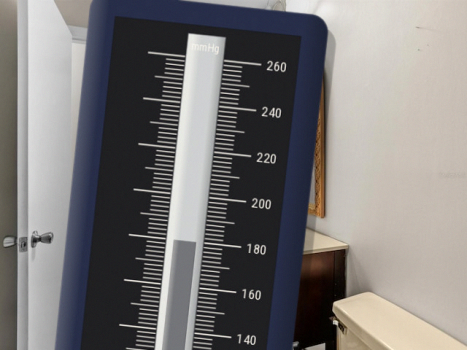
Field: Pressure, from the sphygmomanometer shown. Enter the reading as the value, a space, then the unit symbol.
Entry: 180 mmHg
